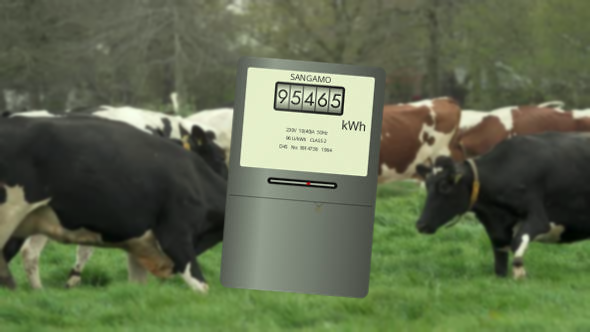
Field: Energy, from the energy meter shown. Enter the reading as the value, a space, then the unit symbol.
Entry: 95465 kWh
